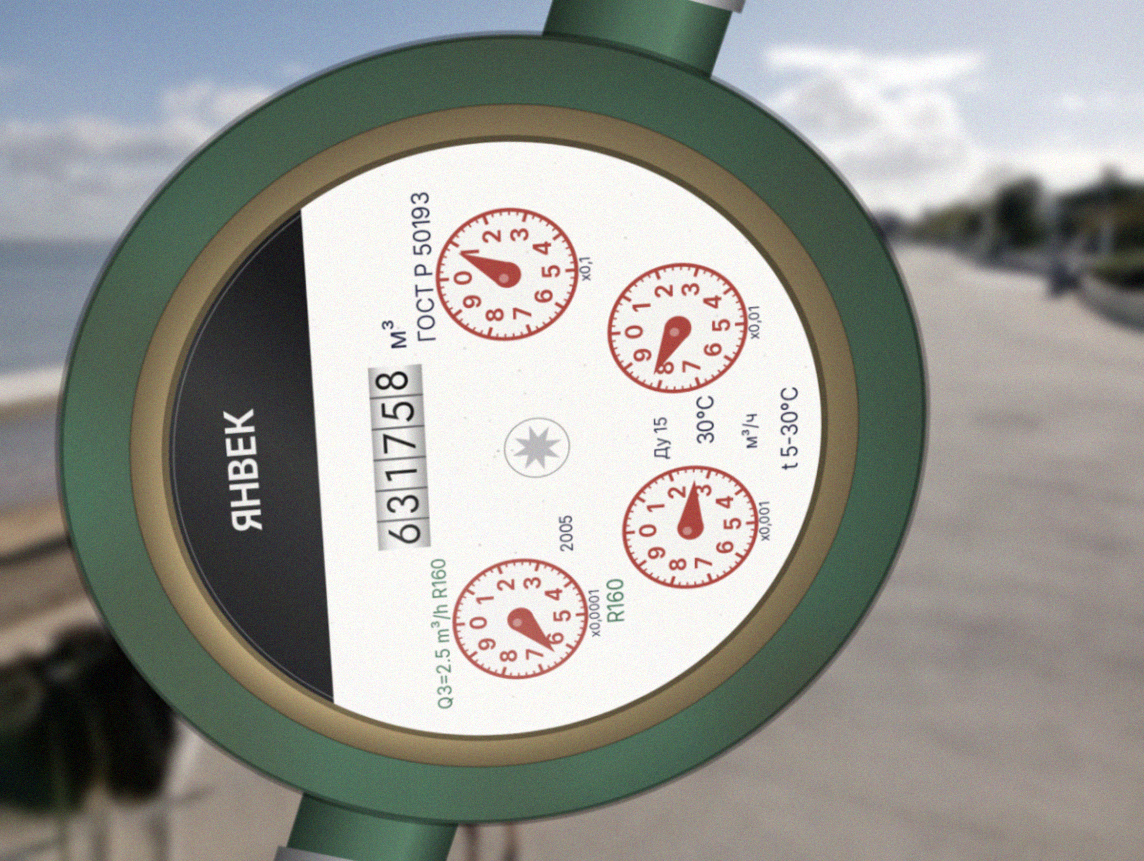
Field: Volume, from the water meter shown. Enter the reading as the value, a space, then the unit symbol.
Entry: 631758.0826 m³
